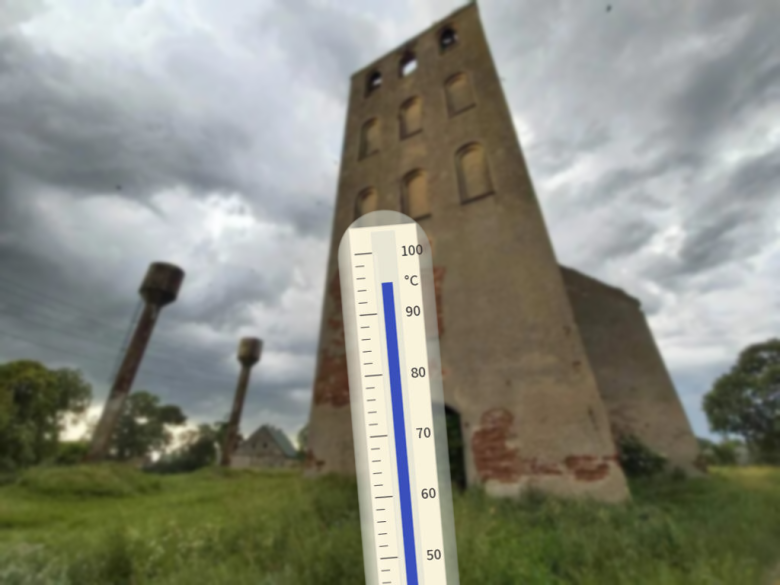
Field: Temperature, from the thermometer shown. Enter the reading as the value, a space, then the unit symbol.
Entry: 95 °C
